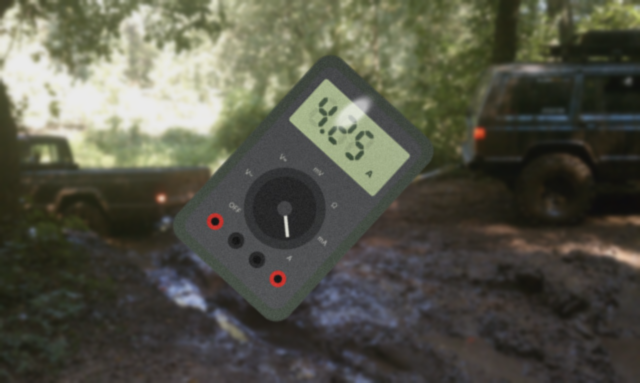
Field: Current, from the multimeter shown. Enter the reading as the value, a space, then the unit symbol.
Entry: 4.25 A
